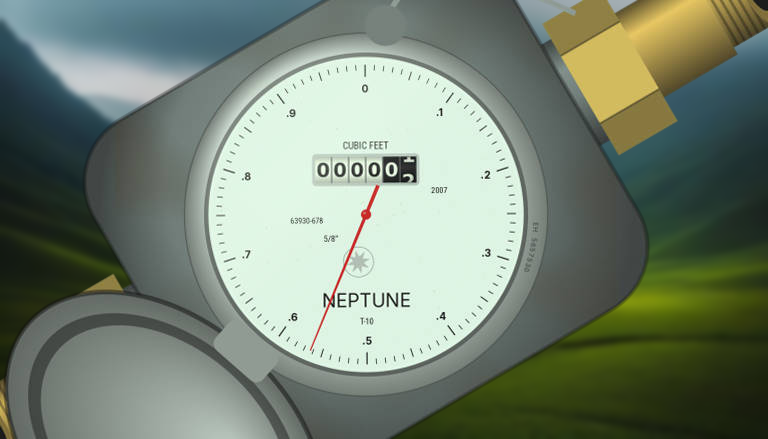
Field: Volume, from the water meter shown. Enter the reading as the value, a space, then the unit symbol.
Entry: 1.56 ft³
